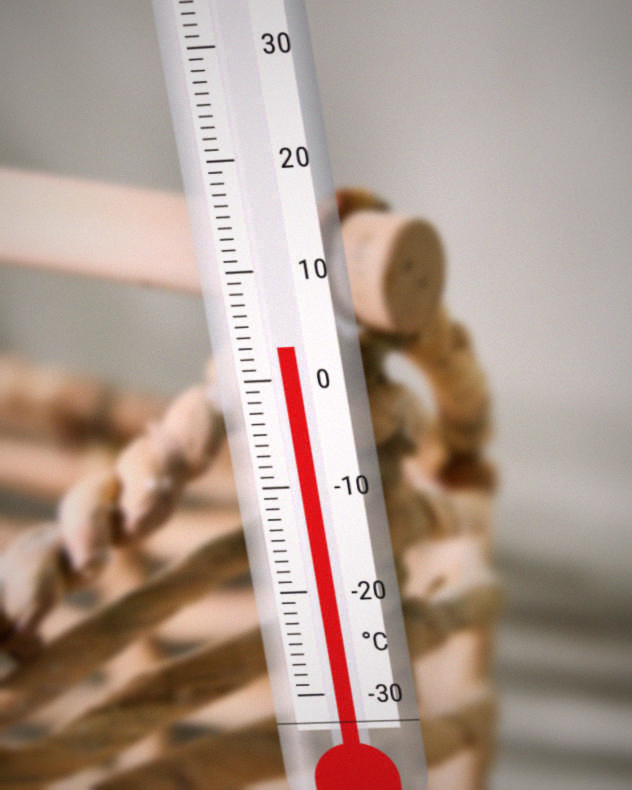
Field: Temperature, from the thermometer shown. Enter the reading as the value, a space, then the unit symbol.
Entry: 3 °C
